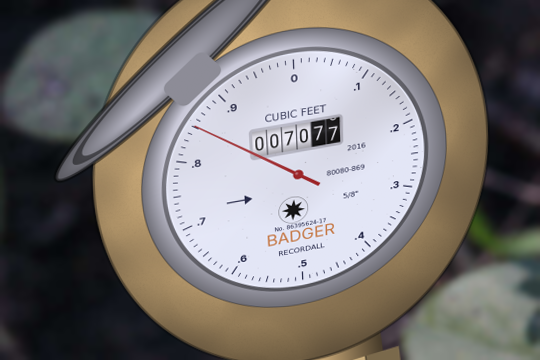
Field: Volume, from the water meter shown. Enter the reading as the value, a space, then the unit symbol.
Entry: 7076.85 ft³
